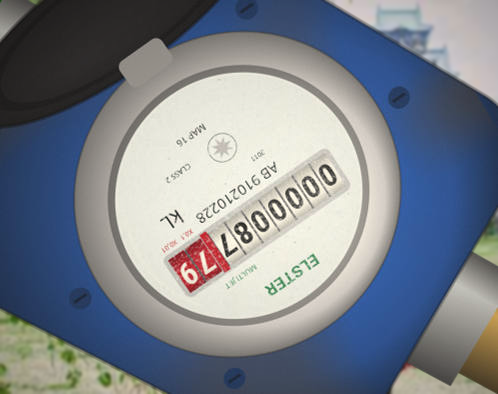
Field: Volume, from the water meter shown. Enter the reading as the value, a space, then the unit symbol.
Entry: 87.79 kL
